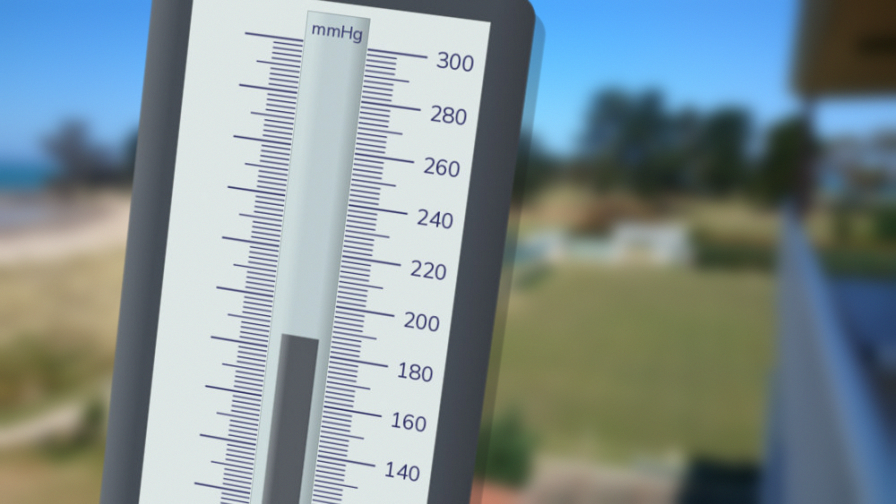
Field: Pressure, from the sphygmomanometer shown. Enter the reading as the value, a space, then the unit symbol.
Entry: 186 mmHg
